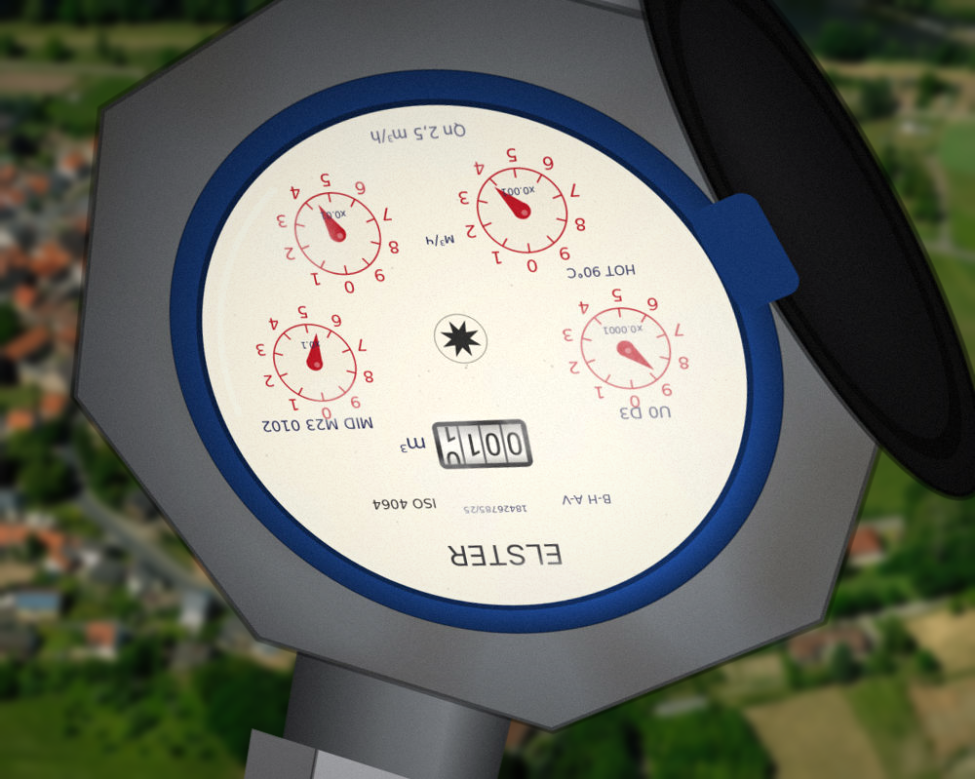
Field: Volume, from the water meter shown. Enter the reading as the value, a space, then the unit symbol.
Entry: 10.5438 m³
